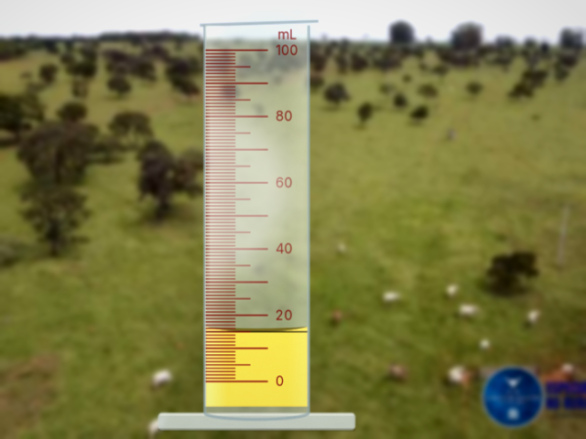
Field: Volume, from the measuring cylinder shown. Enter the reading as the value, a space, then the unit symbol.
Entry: 15 mL
